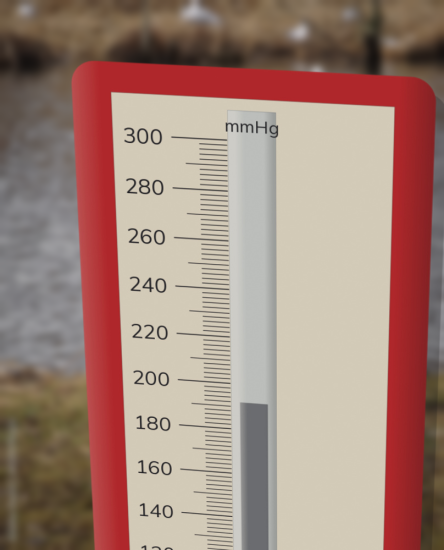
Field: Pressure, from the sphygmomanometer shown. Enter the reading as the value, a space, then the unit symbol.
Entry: 192 mmHg
